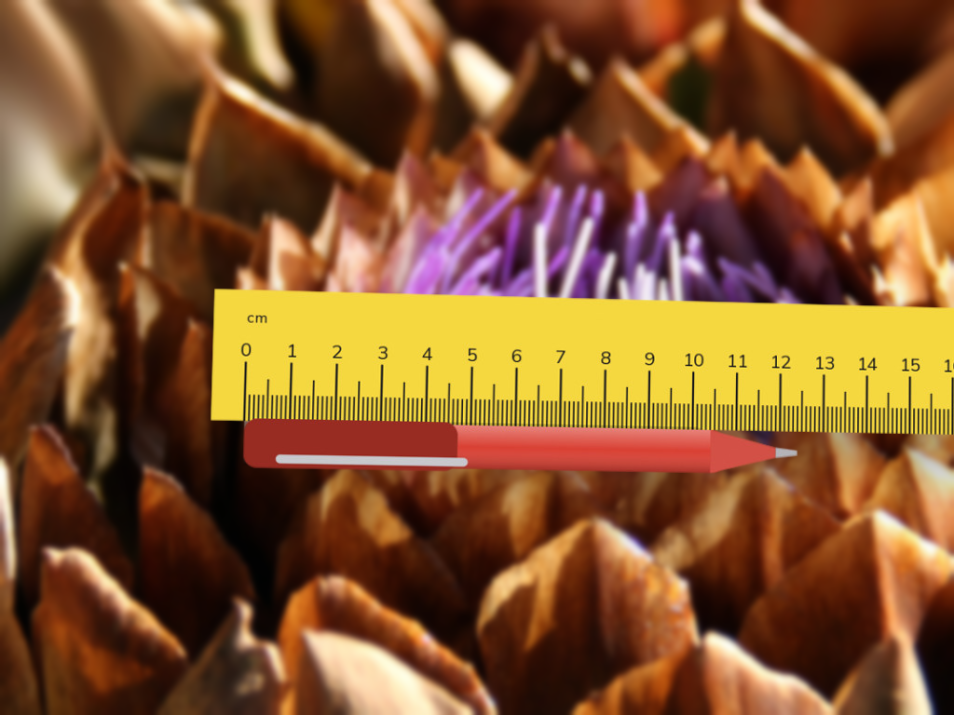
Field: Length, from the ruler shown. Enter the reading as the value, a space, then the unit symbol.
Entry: 12.4 cm
